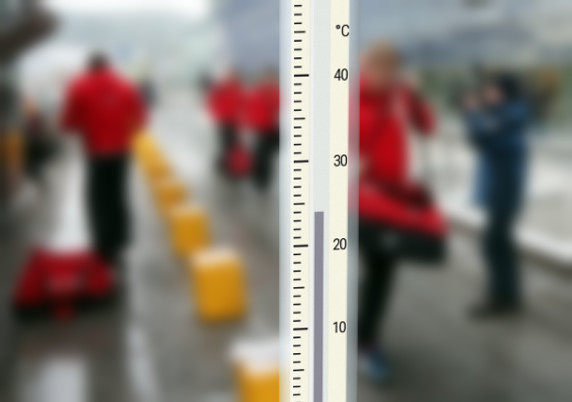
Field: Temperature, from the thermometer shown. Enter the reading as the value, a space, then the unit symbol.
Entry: 24 °C
